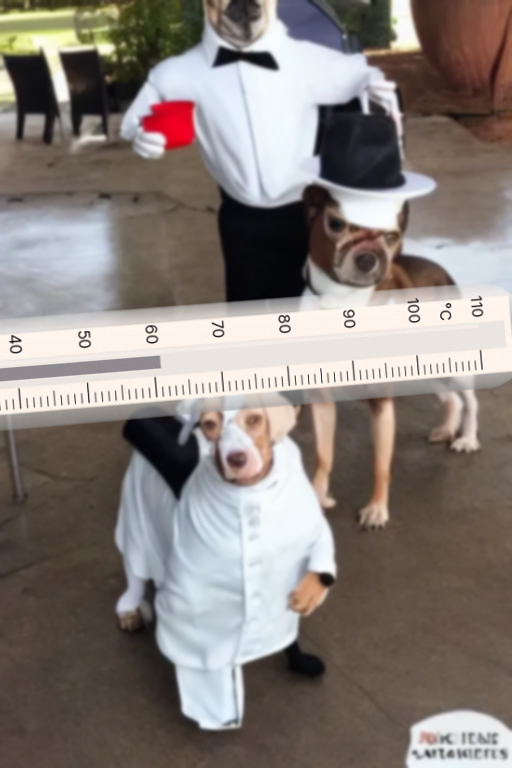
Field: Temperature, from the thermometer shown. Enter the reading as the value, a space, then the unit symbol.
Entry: 61 °C
